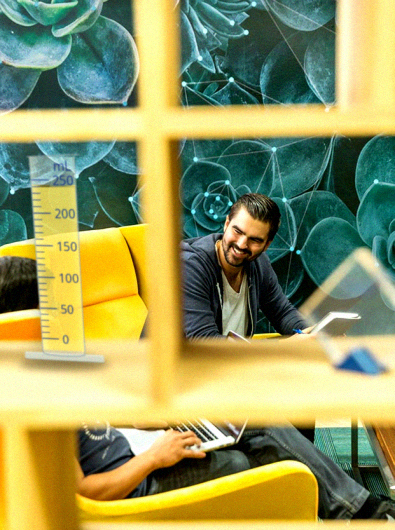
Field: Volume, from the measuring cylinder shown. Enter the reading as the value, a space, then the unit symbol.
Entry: 240 mL
